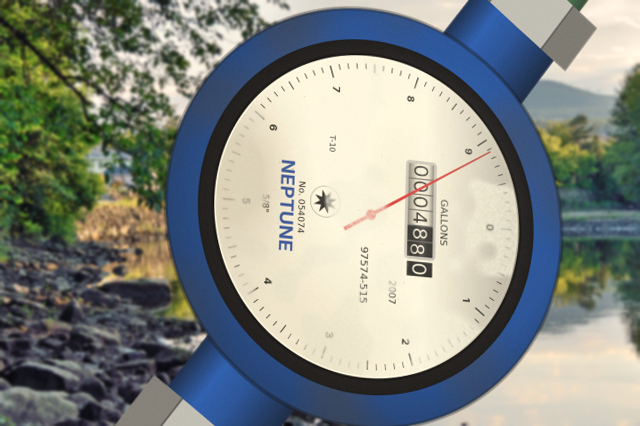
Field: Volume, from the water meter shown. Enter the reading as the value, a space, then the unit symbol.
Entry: 4879.1 gal
